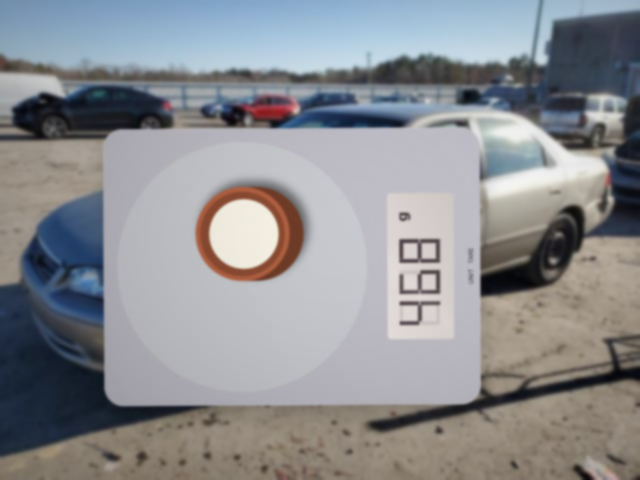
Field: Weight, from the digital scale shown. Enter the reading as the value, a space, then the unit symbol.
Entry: 468 g
